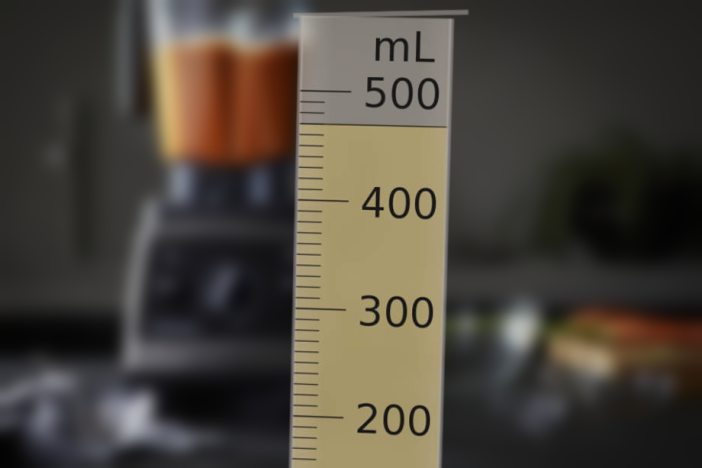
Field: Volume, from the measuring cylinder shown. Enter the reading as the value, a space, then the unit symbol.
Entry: 470 mL
